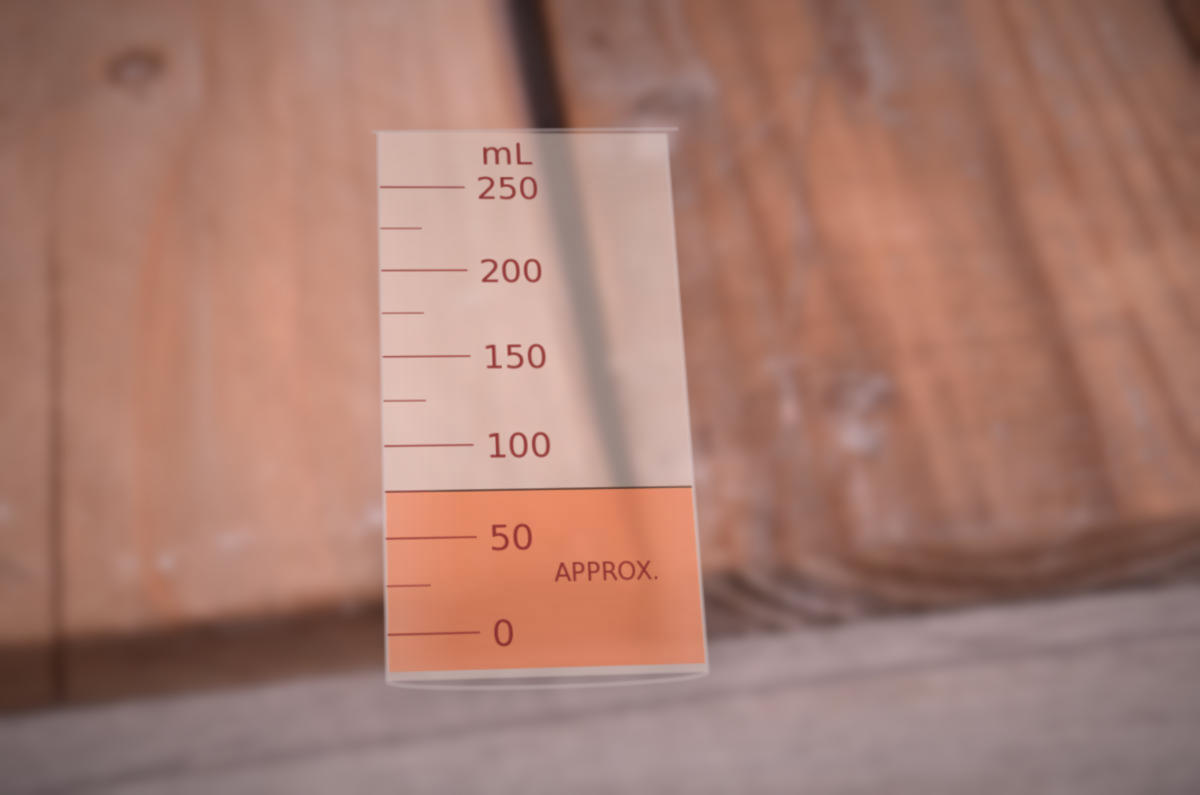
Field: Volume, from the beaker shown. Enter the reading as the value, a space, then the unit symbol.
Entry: 75 mL
